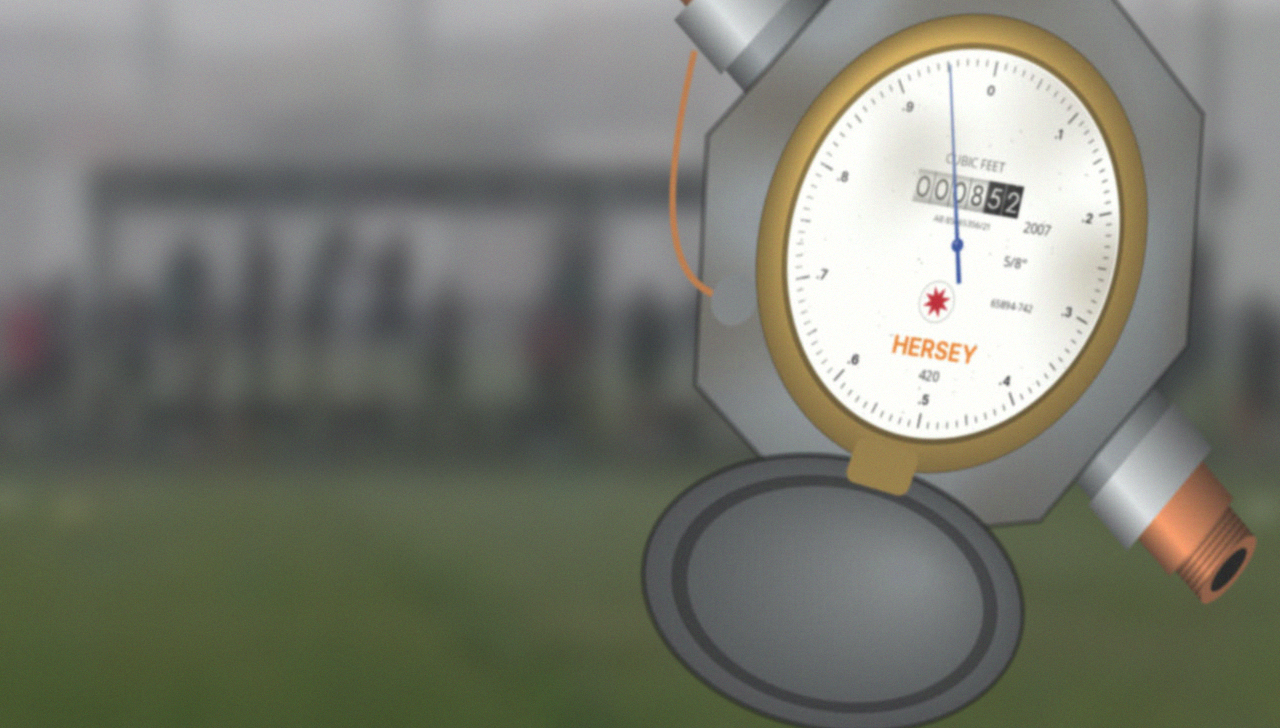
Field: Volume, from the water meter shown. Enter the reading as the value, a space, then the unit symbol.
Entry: 851.95 ft³
